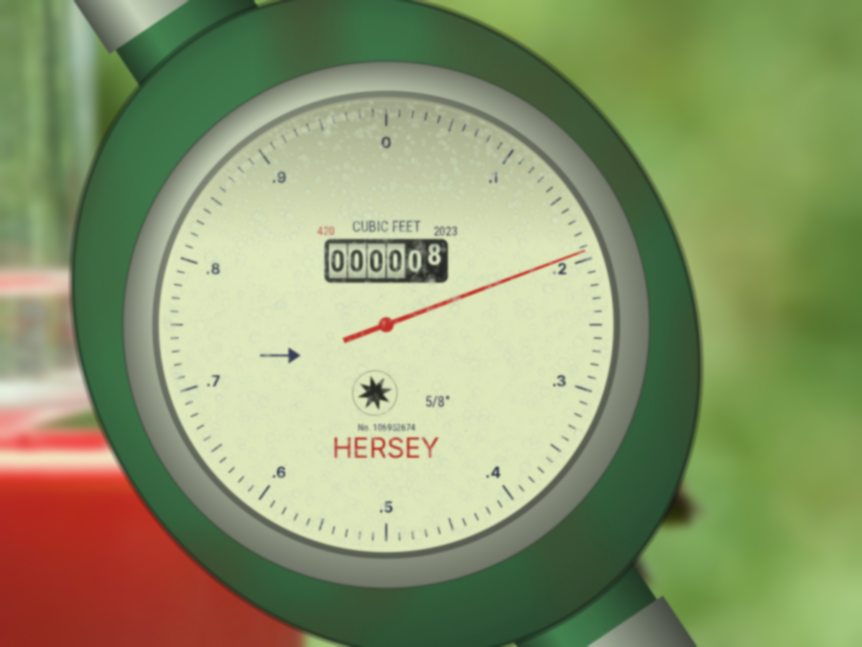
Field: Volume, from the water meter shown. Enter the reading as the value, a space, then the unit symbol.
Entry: 8.19 ft³
